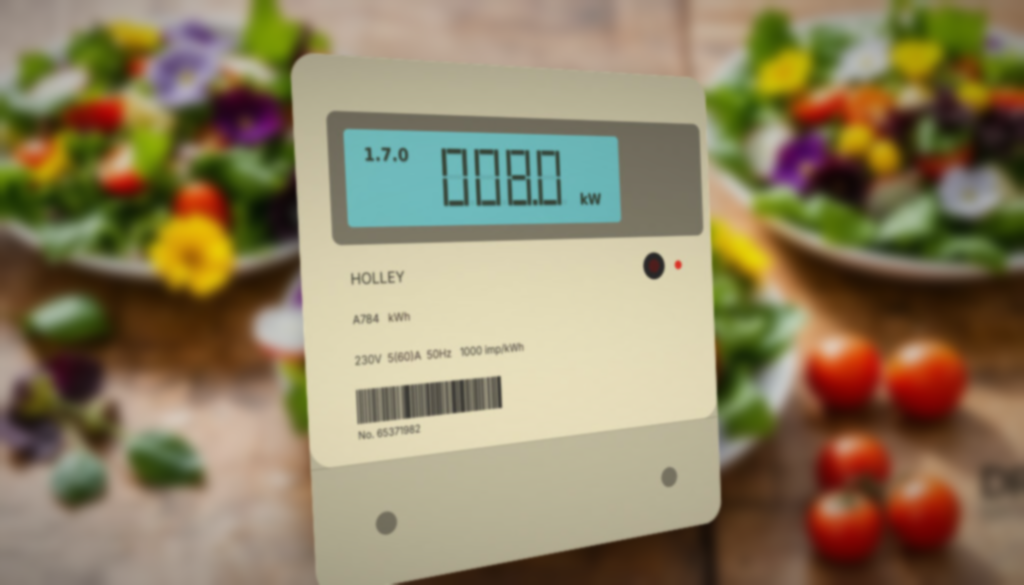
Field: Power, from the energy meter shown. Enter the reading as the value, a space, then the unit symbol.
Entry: 8.0 kW
